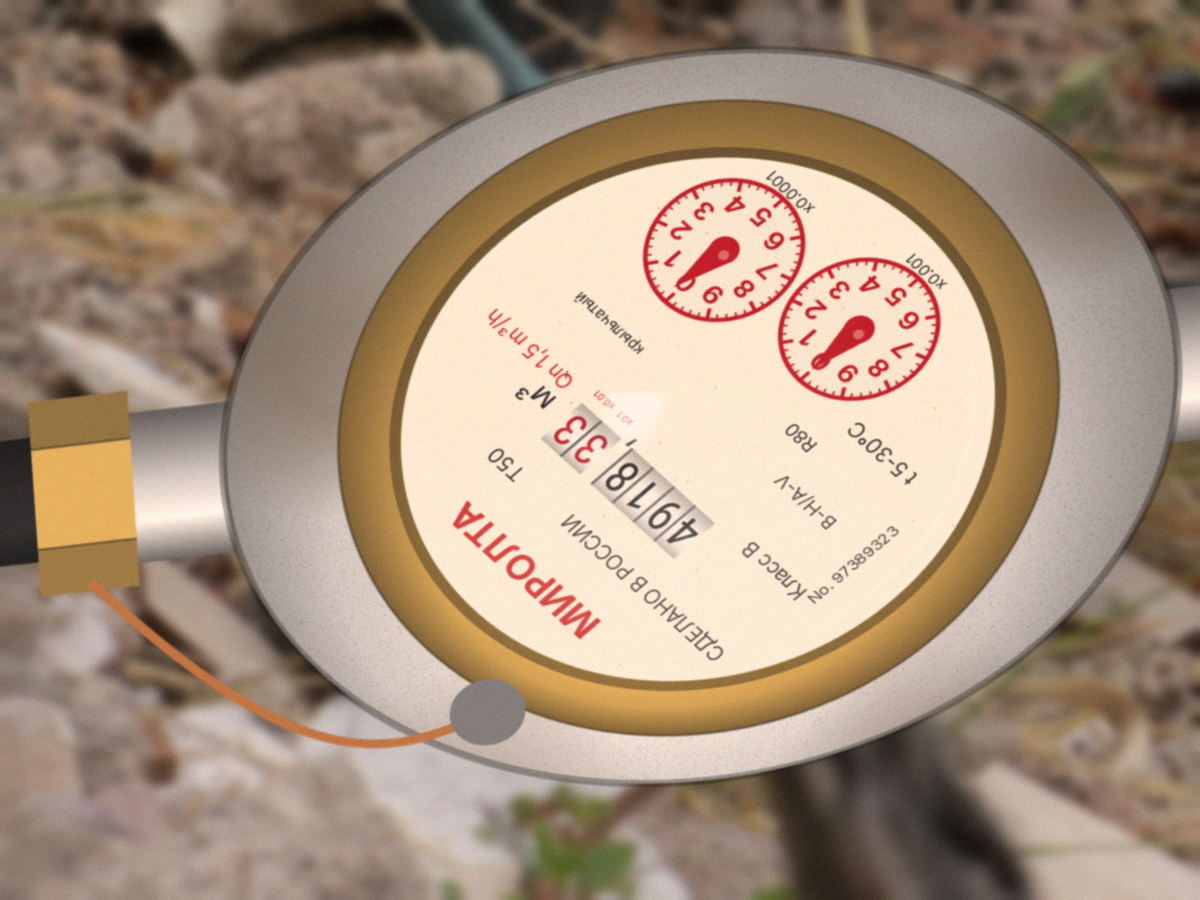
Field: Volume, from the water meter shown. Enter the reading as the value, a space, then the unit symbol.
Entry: 4918.3300 m³
